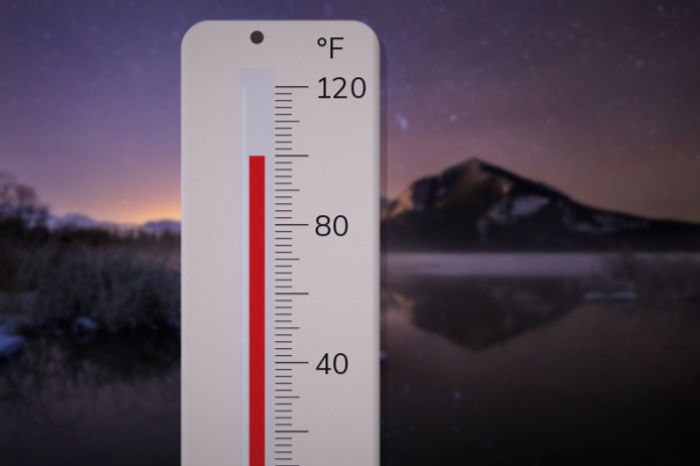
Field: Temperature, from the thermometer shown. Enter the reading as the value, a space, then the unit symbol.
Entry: 100 °F
